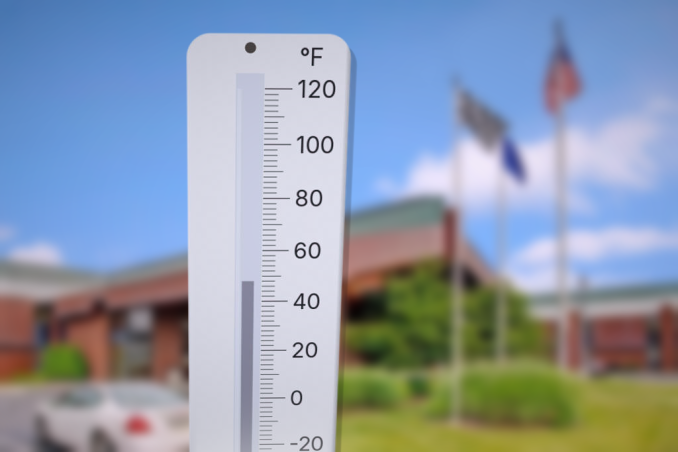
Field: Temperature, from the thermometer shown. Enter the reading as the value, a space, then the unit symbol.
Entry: 48 °F
